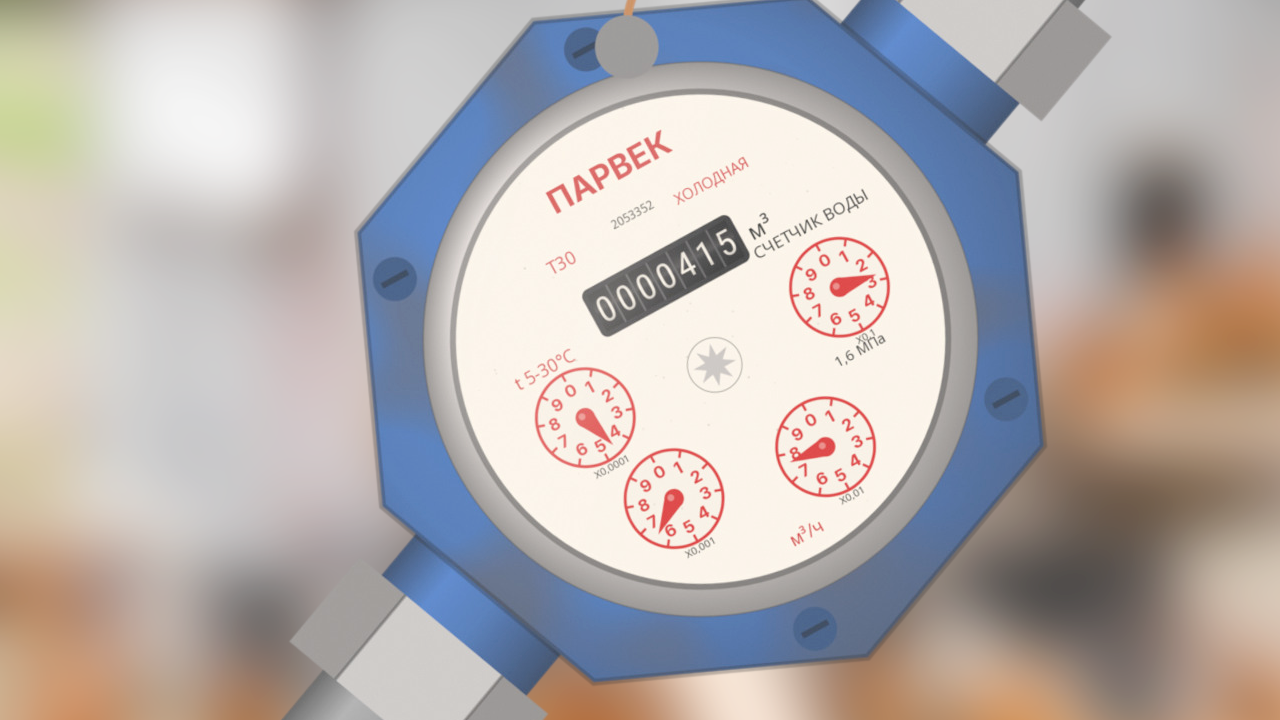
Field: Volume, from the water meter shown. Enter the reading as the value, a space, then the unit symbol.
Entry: 415.2764 m³
